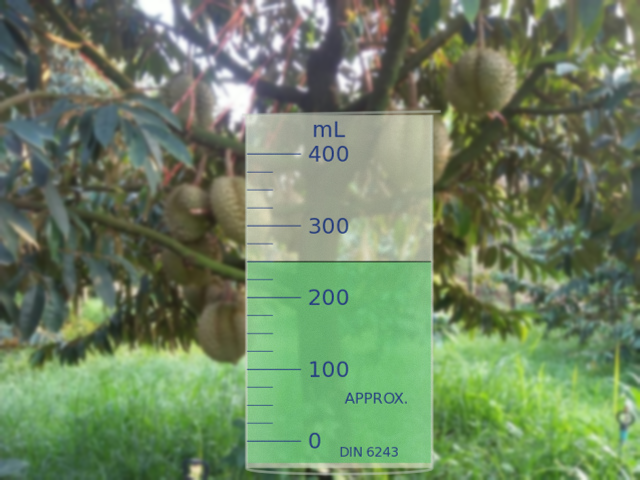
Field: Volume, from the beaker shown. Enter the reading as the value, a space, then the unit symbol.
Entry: 250 mL
